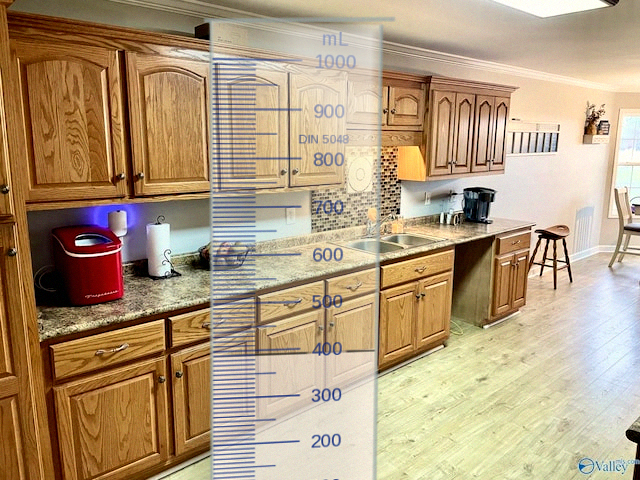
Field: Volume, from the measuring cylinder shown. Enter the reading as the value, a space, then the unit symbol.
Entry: 390 mL
